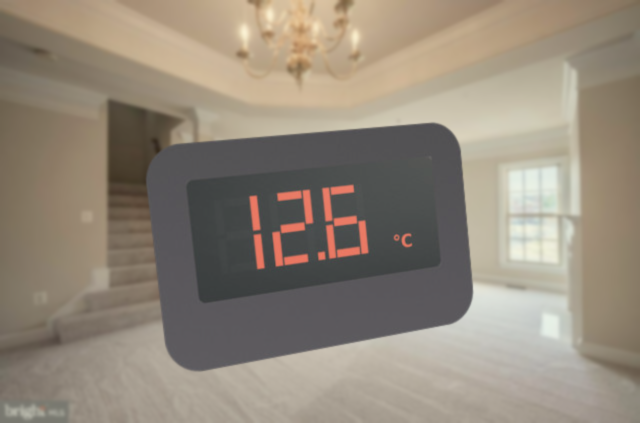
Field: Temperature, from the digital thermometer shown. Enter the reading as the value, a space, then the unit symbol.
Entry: 12.6 °C
